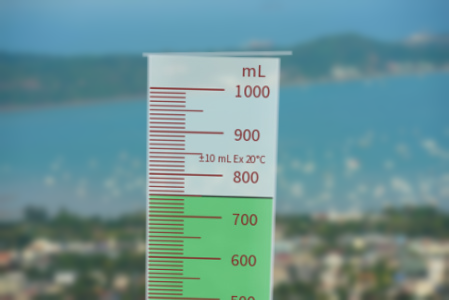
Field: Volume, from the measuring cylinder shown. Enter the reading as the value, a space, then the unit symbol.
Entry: 750 mL
